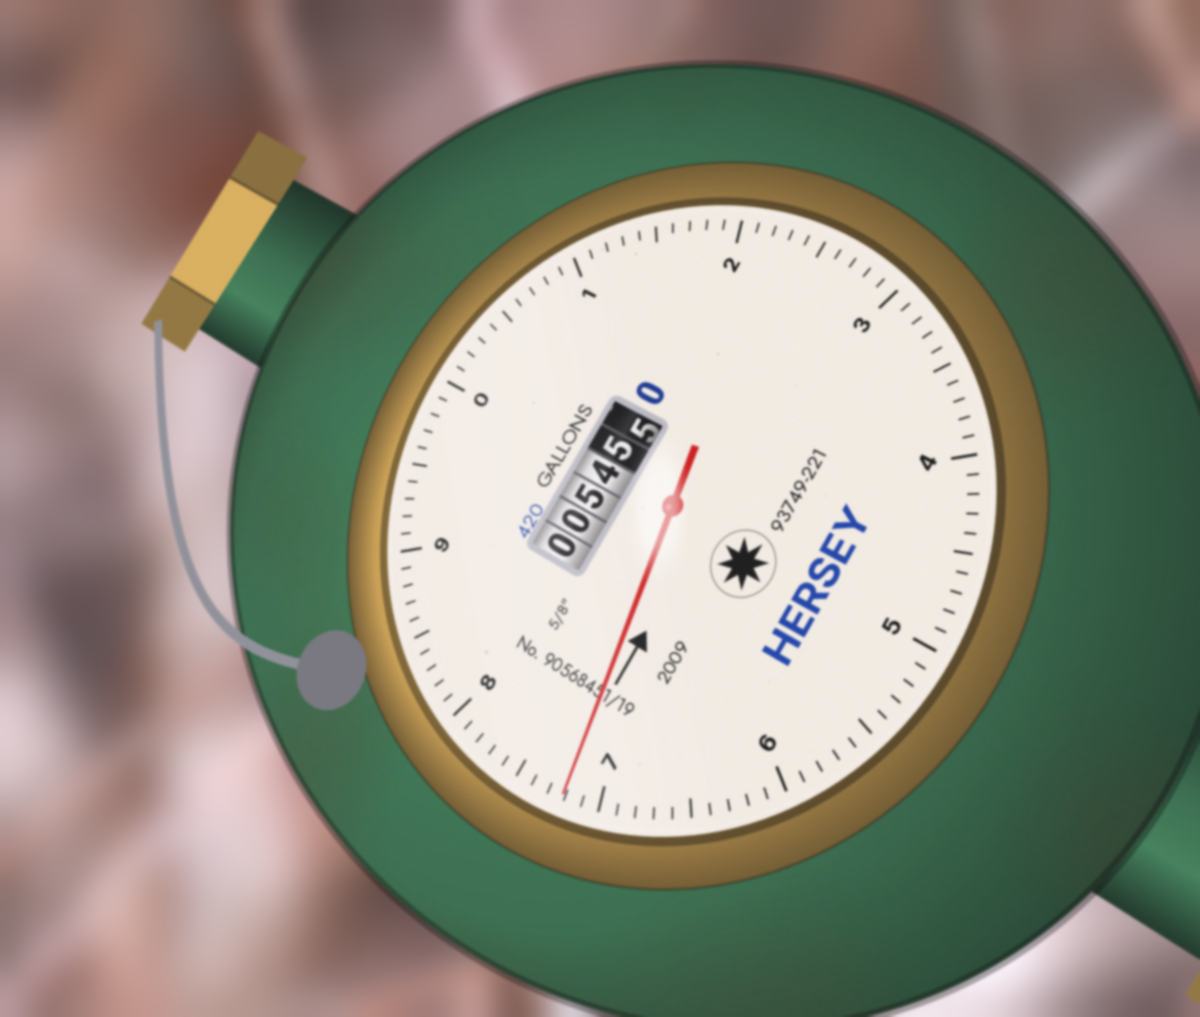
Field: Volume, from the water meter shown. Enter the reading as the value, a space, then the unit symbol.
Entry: 54547.2 gal
